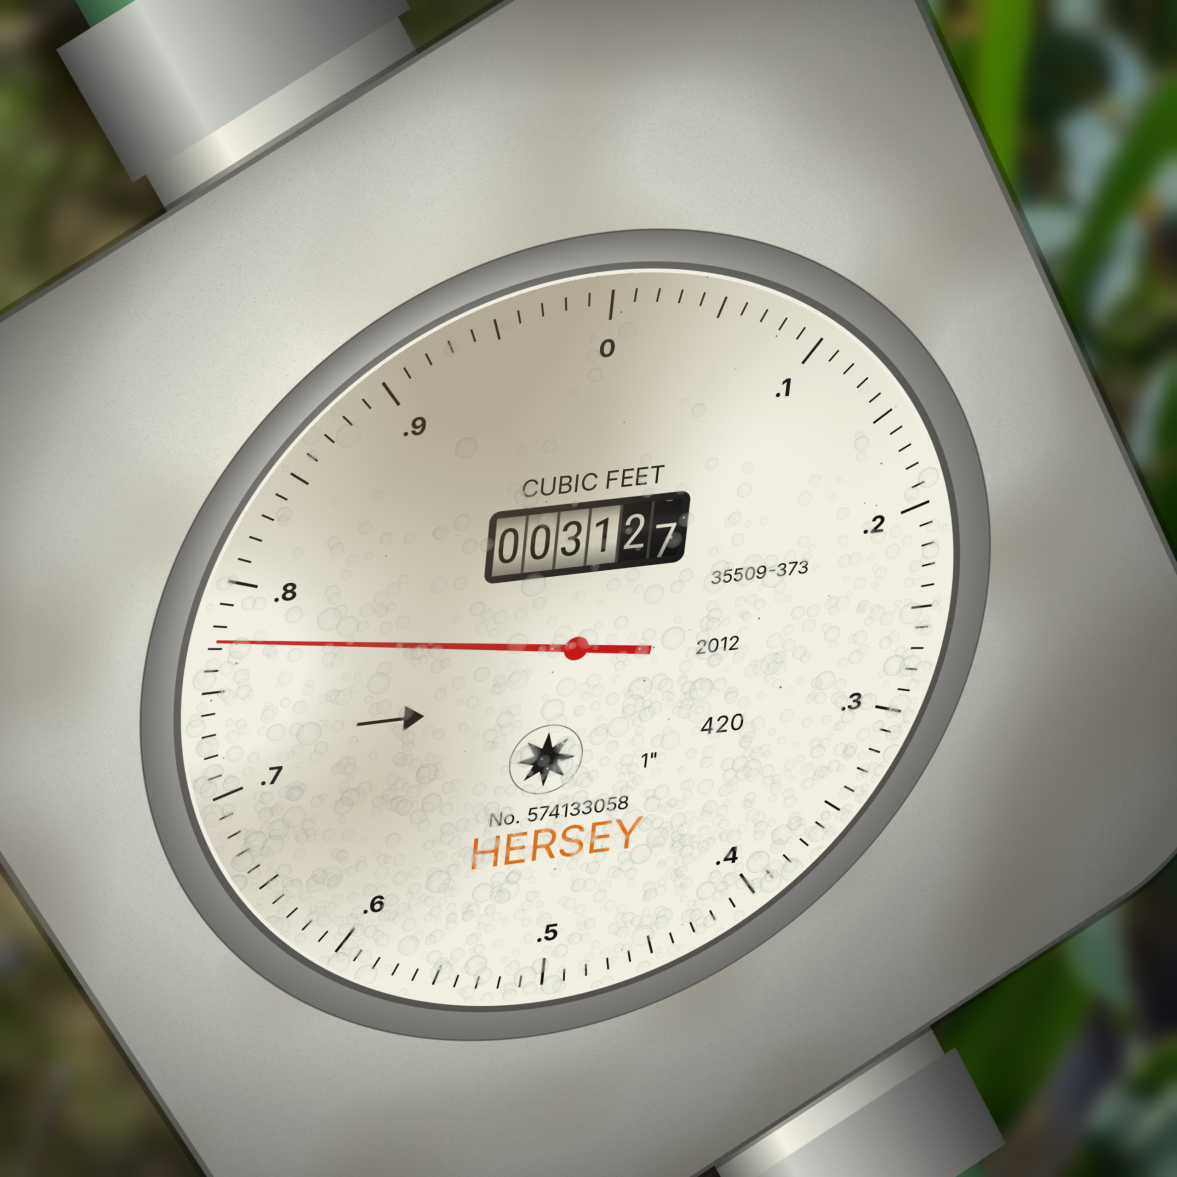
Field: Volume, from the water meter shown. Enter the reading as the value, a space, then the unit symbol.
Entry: 3126.77 ft³
